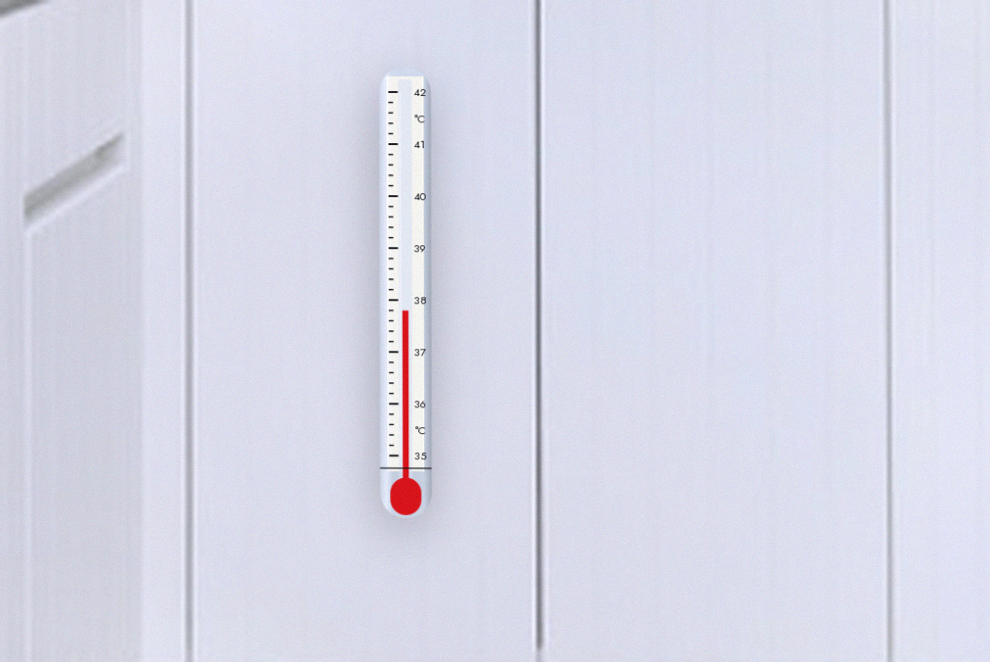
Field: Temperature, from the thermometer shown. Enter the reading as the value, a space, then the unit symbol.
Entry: 37.8 °C
